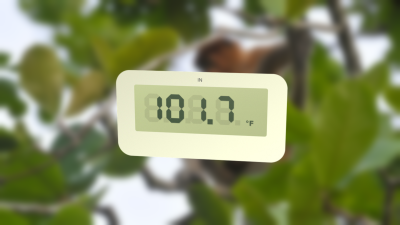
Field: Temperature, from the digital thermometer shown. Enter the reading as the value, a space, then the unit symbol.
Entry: 101.7 °F
